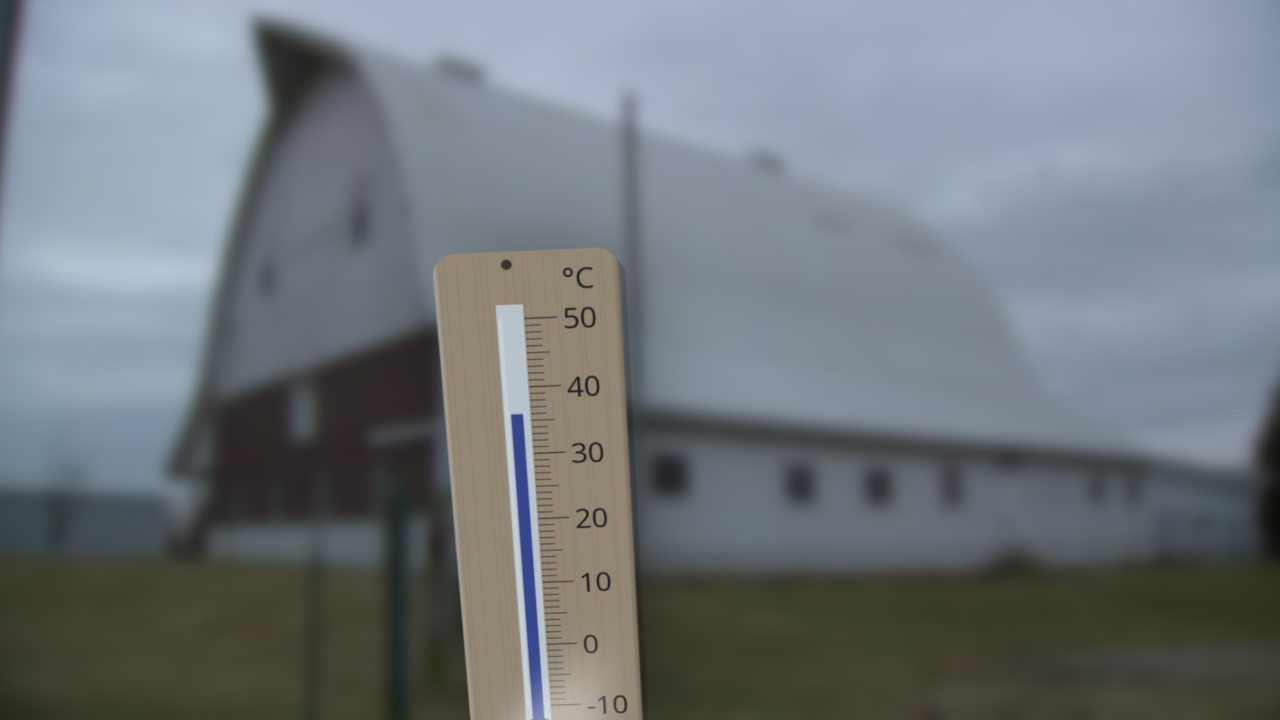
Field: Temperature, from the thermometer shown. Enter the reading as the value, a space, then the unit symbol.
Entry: 36 °C
